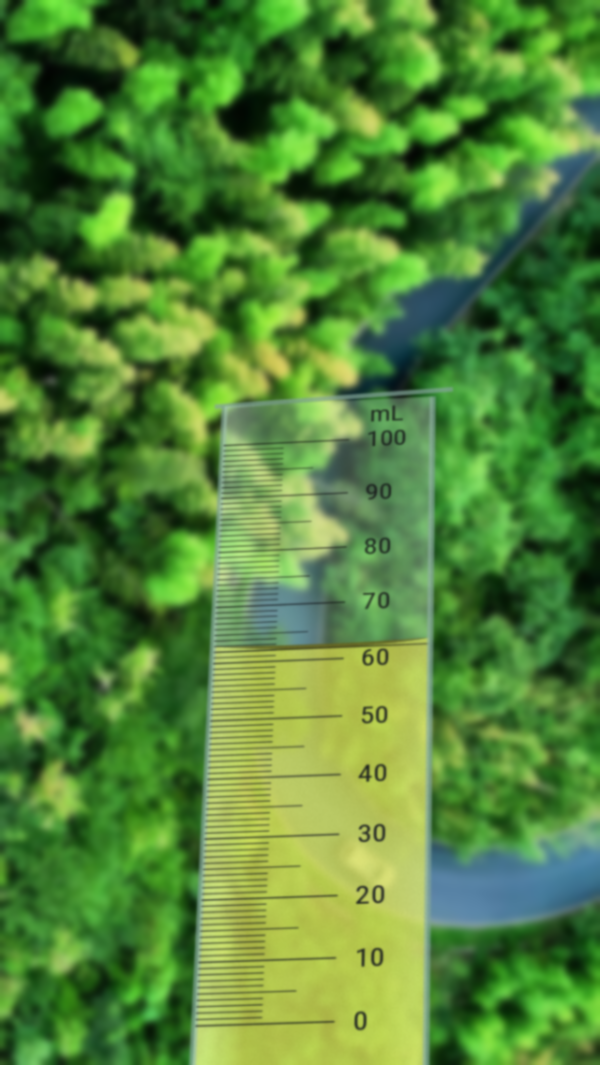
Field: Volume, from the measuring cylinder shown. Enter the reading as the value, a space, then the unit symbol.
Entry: 62 mL
